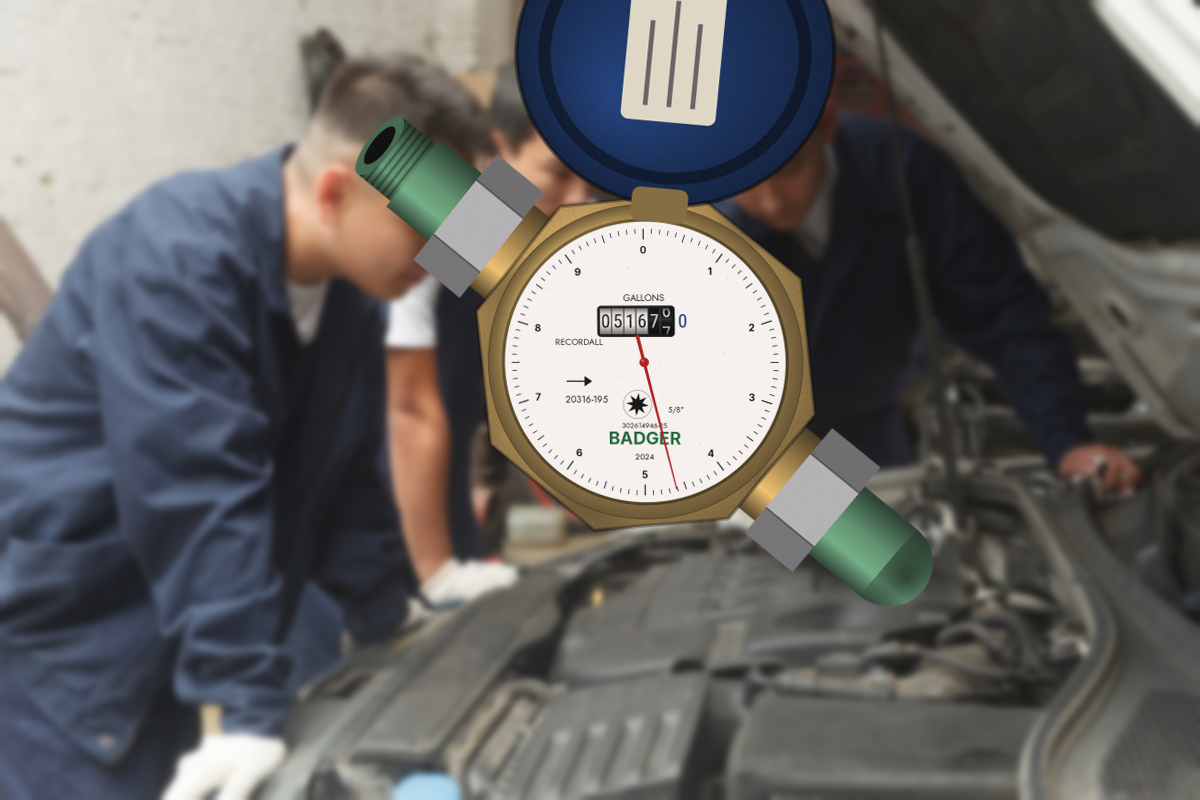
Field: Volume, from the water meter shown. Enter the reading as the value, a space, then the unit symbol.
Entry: 516764.6 gal
